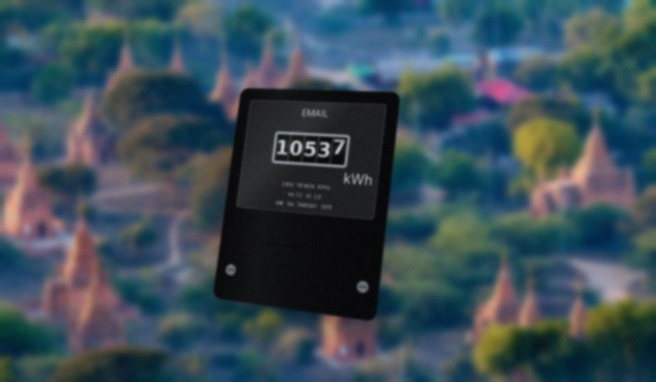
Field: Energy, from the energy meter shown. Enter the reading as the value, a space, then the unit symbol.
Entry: 10537 kWh
